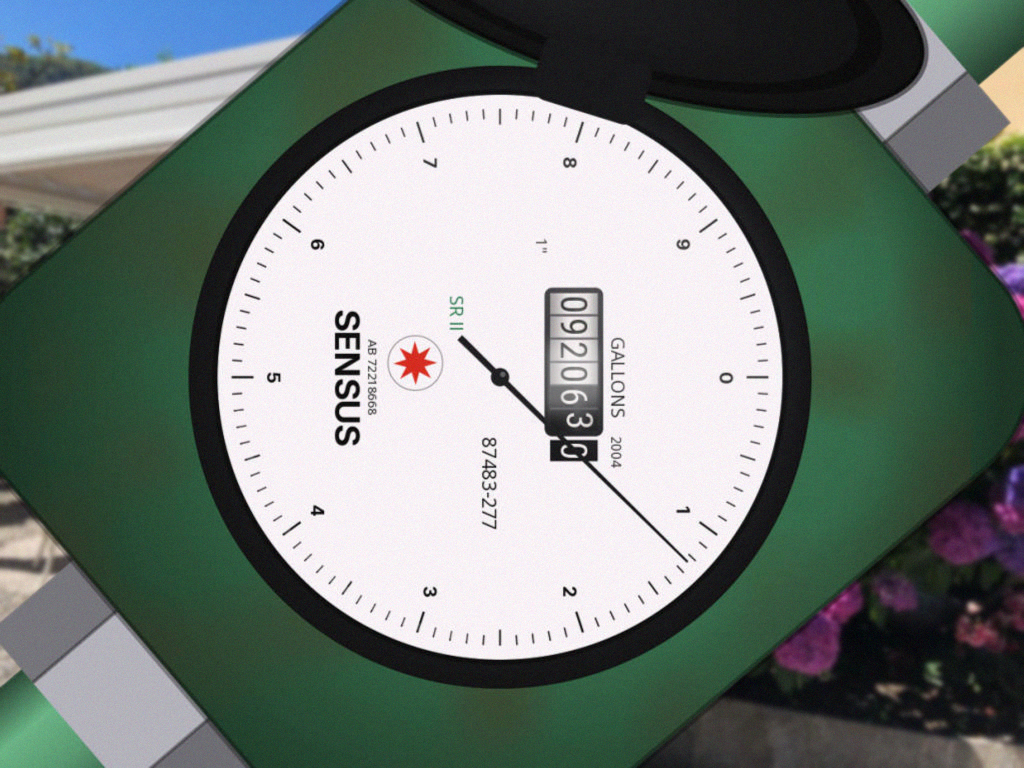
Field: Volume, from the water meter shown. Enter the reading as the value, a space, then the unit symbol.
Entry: 920631.2 gal
